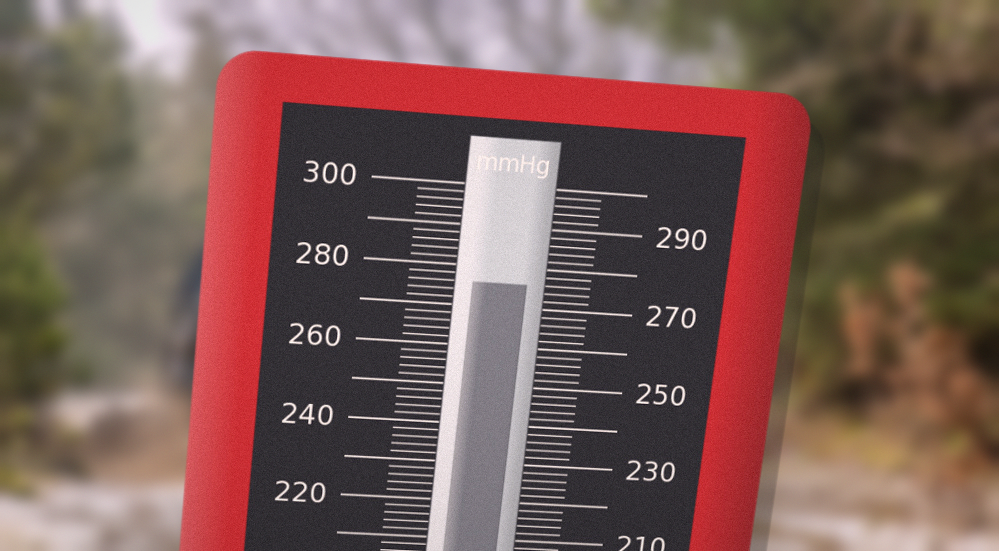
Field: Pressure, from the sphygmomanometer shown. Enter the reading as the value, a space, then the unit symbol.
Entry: 276 mmHg
